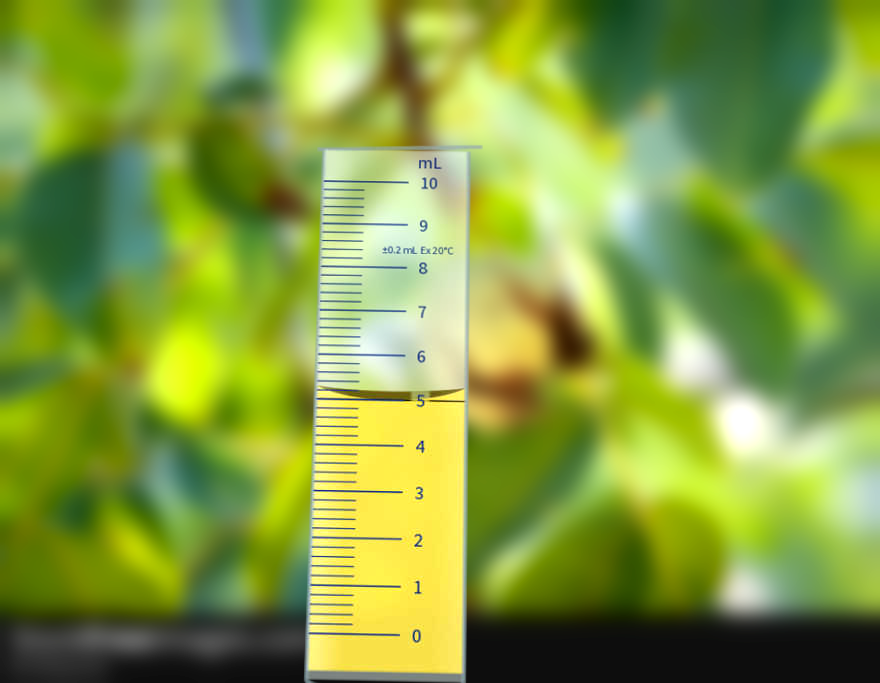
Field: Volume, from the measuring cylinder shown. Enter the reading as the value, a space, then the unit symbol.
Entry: 5 mL
